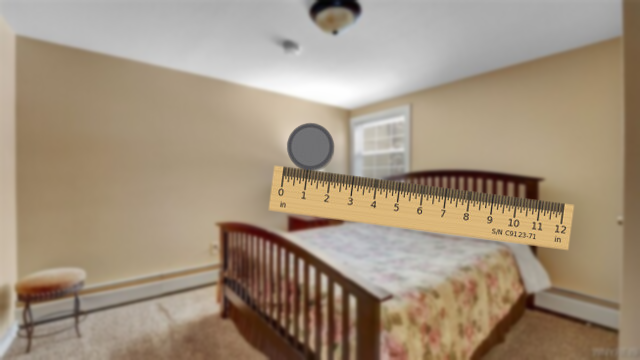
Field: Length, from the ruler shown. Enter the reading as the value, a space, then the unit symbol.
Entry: 2 in
